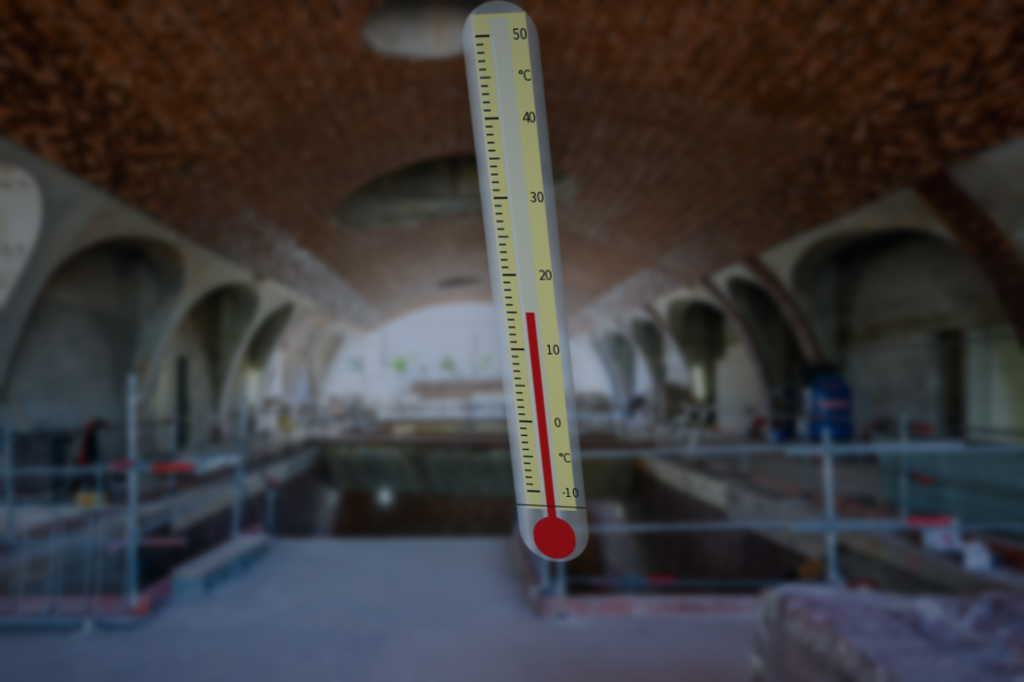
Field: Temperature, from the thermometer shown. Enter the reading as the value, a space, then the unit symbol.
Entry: 15 °C
